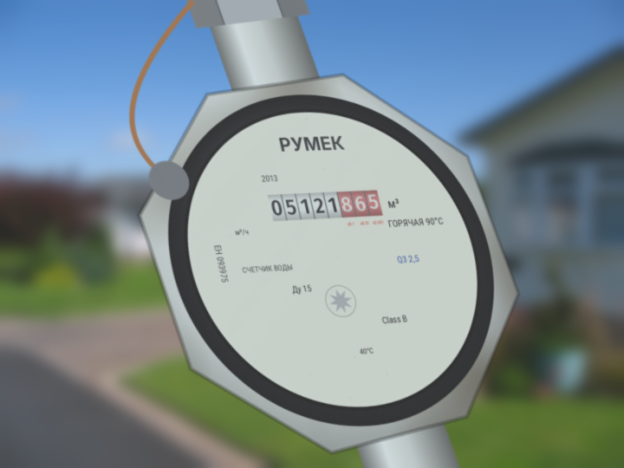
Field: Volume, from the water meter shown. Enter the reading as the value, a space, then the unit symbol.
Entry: 5121.865 m³
